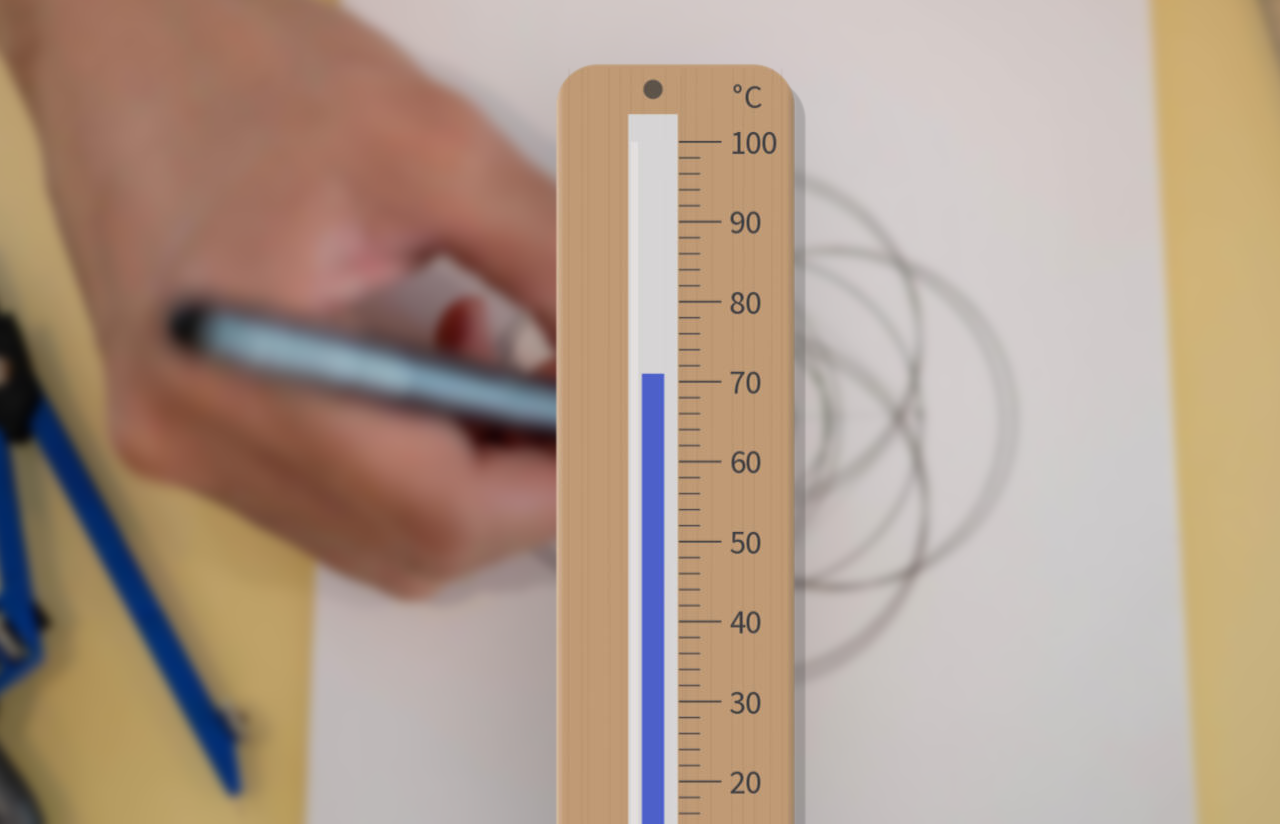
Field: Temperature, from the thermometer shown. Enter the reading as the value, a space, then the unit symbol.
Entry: 71 °C
